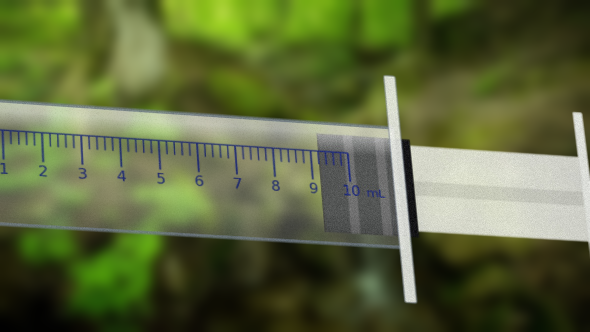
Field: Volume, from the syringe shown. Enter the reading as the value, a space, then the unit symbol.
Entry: 9.2 mL
